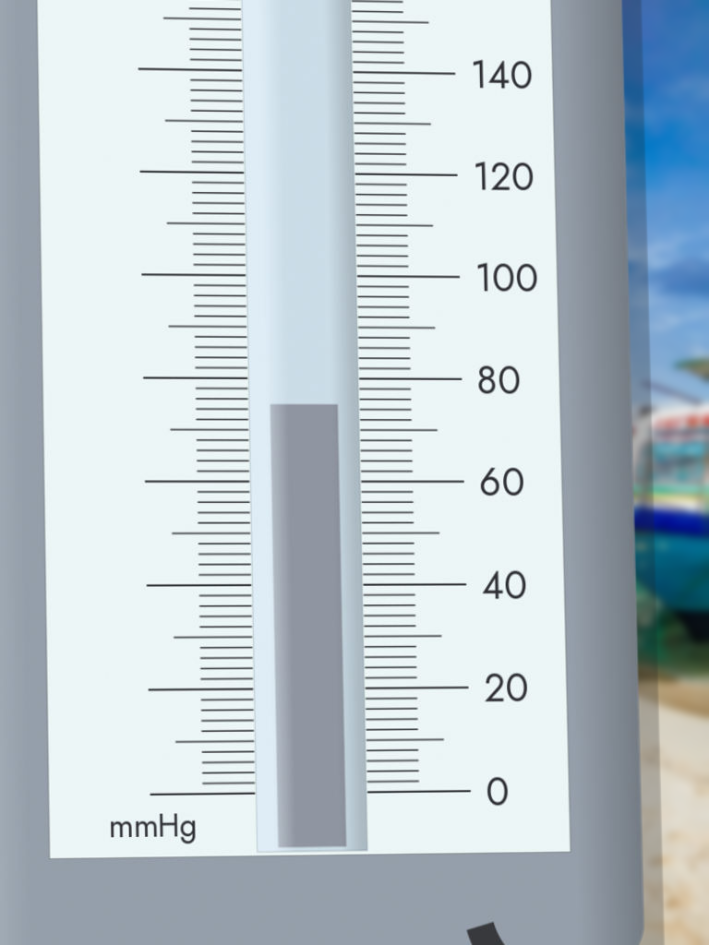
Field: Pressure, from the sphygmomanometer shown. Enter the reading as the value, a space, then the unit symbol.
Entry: 75 mmHg
